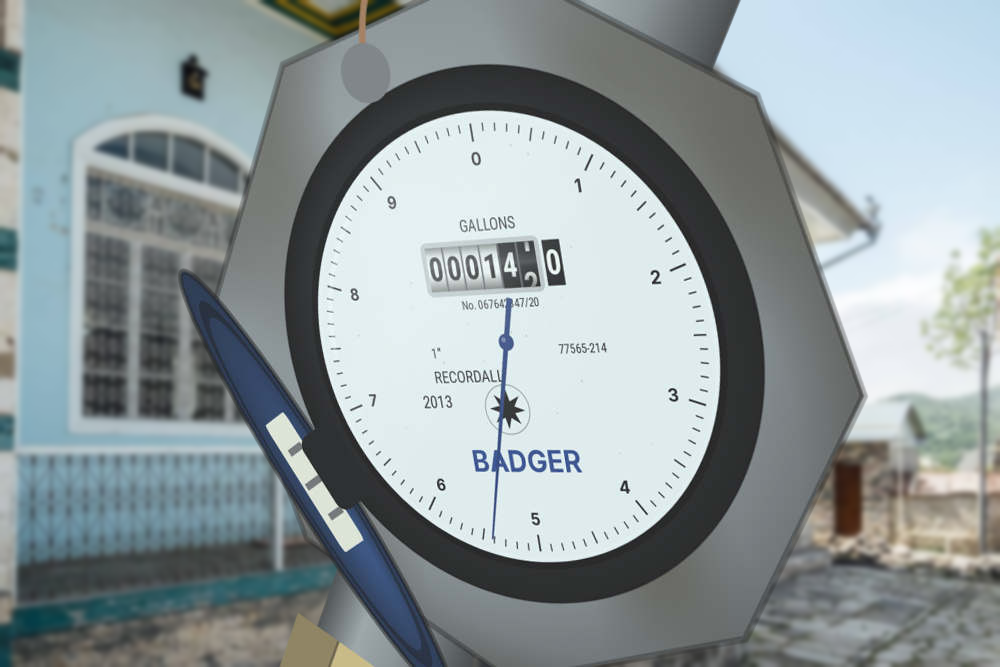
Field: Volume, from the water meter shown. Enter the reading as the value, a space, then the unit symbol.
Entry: 1415.4 gal
